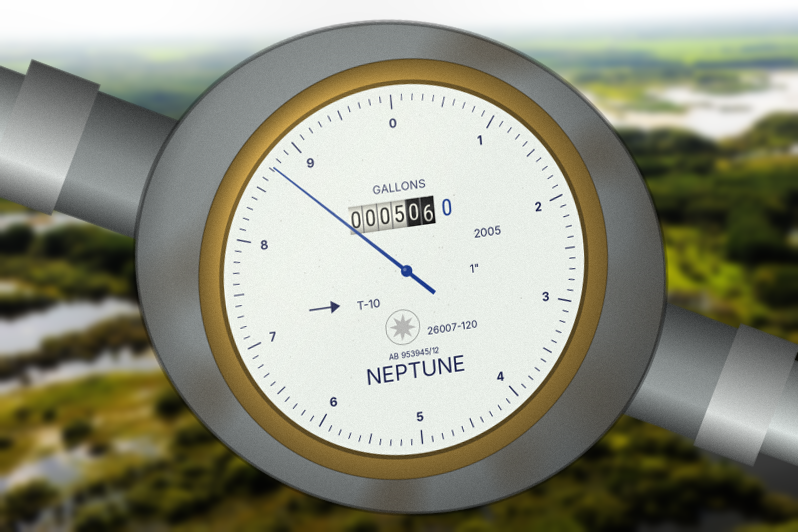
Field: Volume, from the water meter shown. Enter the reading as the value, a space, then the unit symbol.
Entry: 5058.7 gal
